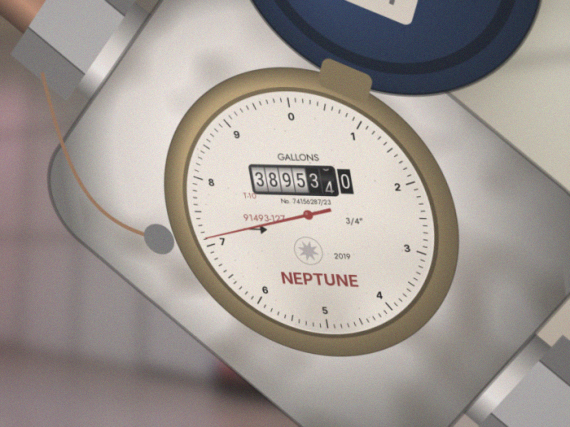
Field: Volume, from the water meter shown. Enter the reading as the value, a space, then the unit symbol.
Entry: 3895337.1 gal
